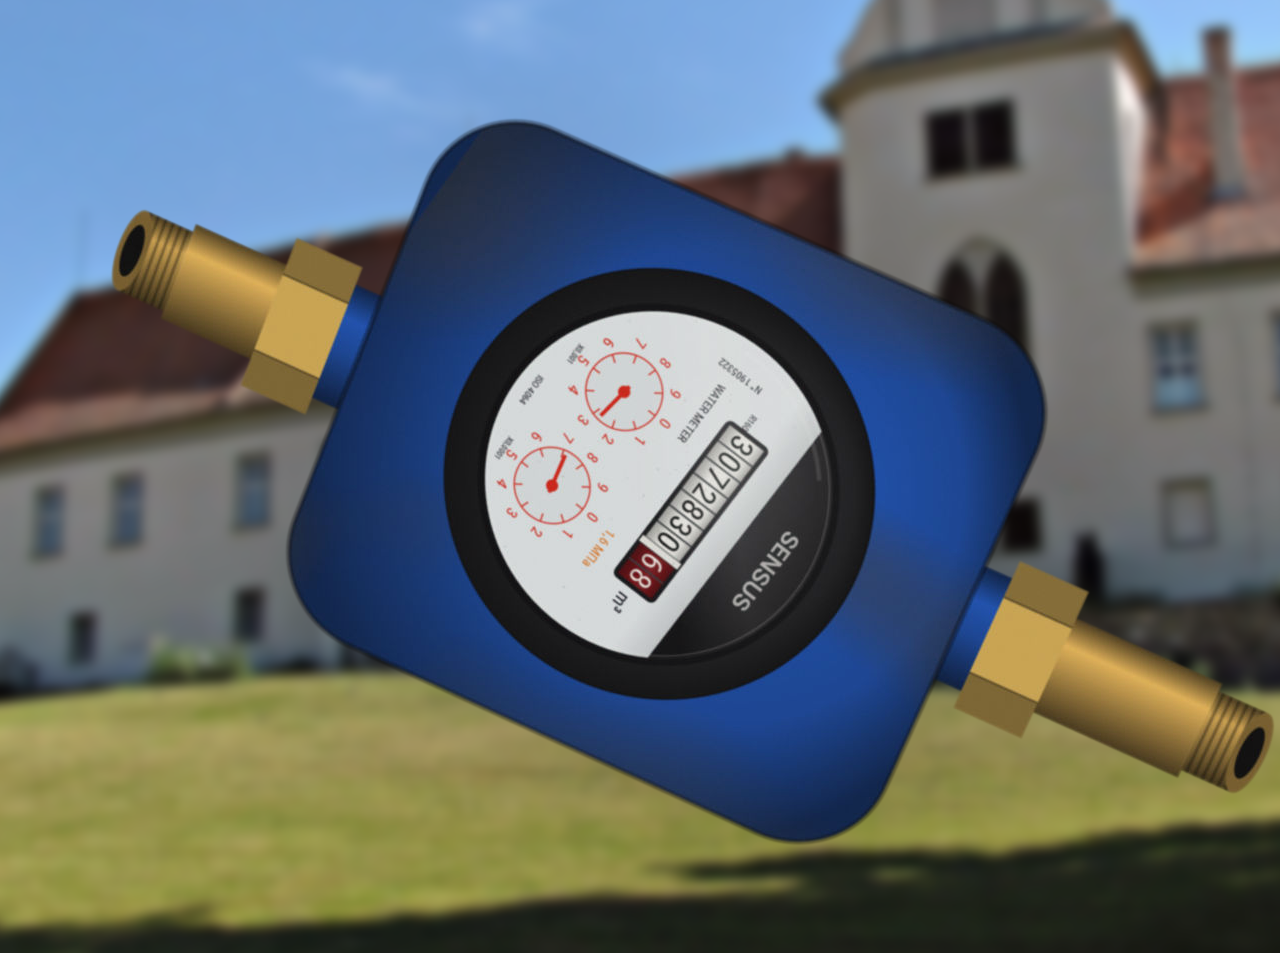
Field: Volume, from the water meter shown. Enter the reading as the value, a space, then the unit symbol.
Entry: 3072830.6827 m³
